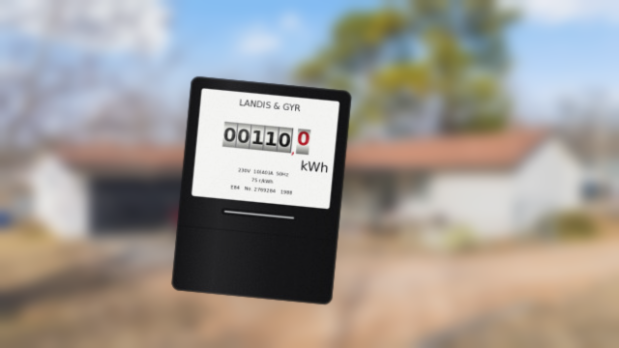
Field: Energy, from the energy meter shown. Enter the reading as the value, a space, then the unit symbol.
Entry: 110.0 kWh
